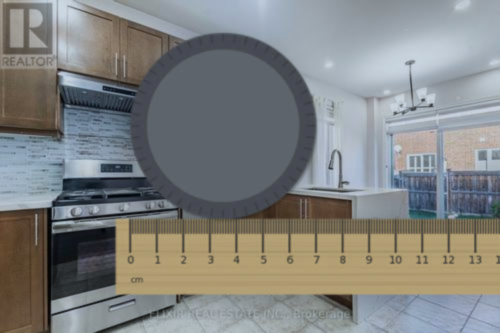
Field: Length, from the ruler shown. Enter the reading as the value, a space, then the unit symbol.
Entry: 7 cm
